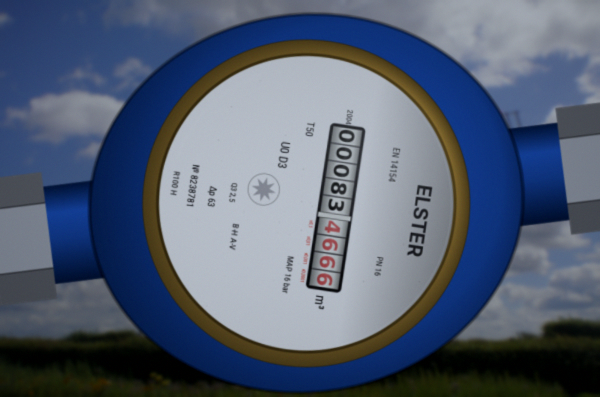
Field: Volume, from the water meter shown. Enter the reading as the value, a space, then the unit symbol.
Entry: 83.4666 m³
